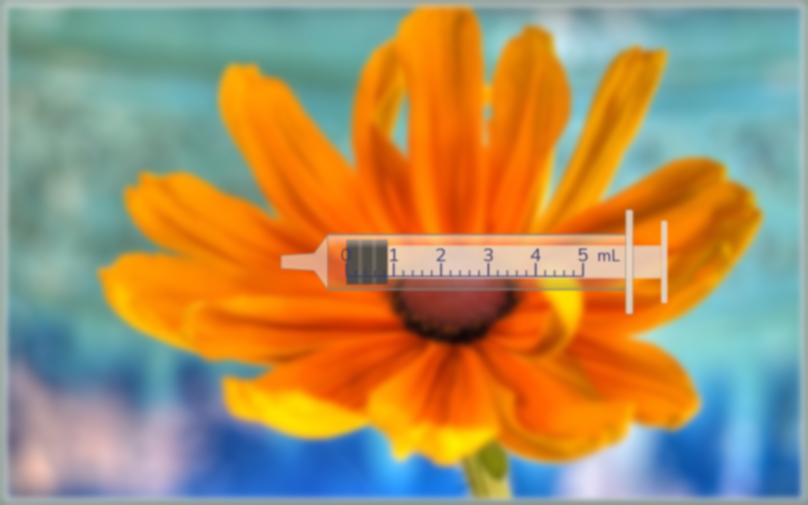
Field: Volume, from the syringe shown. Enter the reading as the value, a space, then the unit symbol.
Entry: 0 mL
